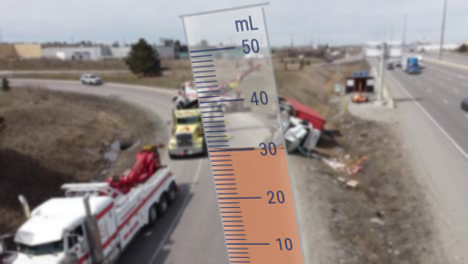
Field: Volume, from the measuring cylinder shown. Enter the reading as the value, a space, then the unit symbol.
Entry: 30 mL
